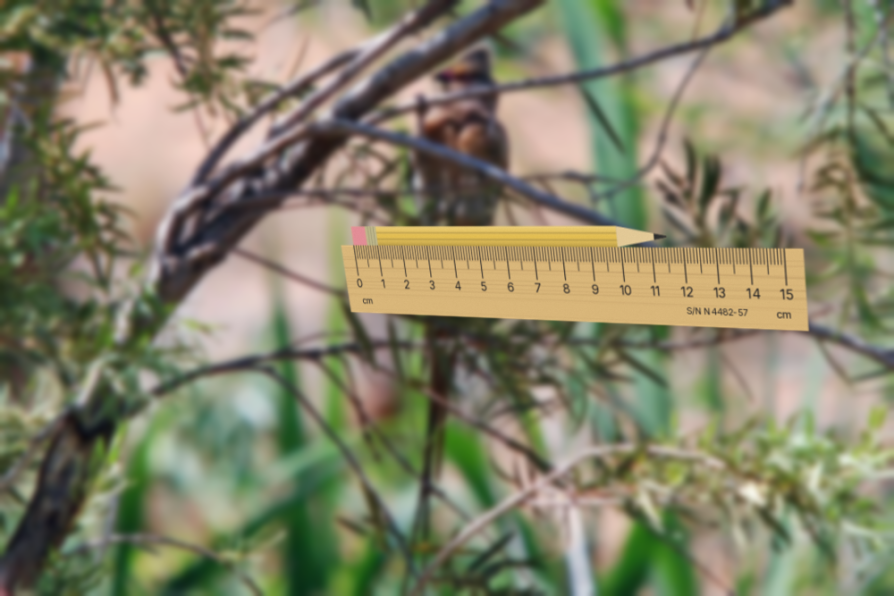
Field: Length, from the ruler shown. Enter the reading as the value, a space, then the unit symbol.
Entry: 11.5 cm
